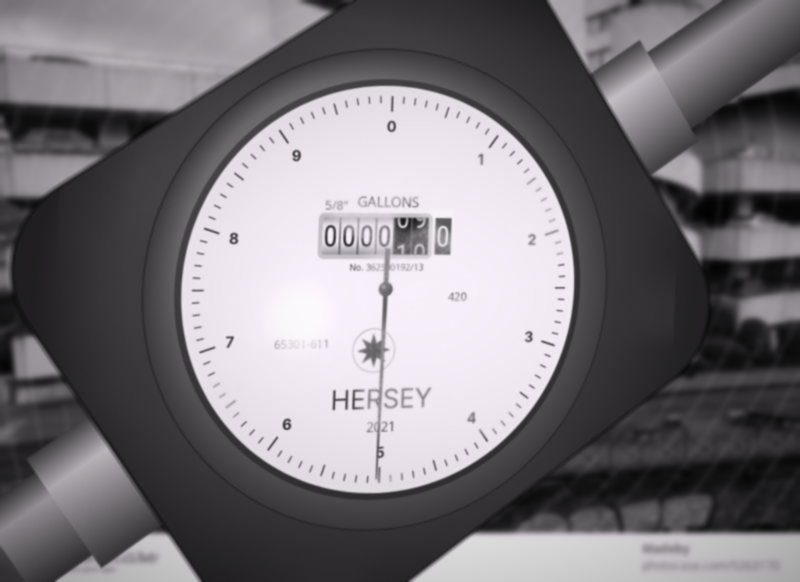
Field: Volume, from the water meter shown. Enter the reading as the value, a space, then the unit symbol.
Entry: 95.0 gal
